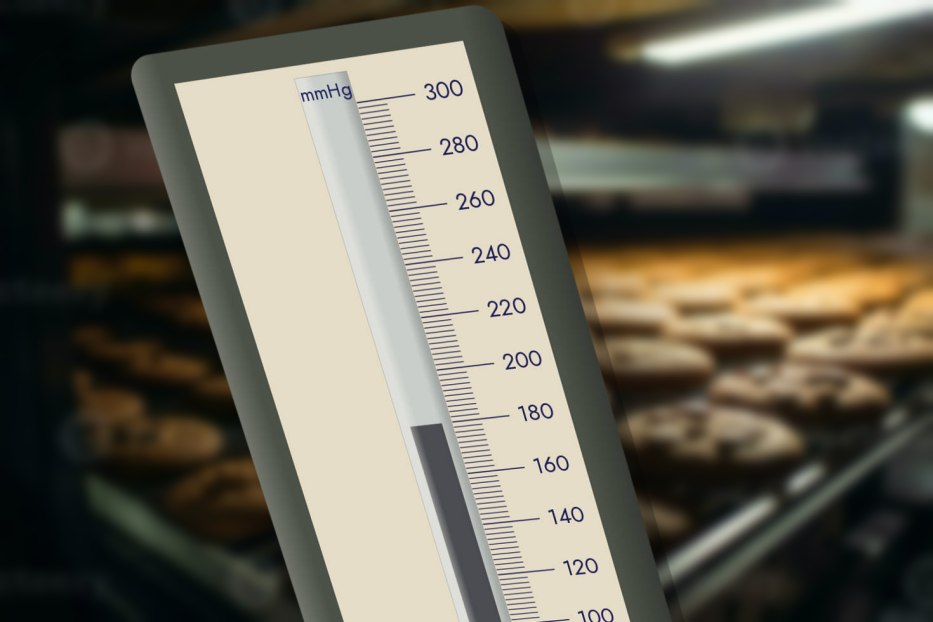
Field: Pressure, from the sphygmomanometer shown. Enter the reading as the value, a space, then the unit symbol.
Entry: 180 mmHg
